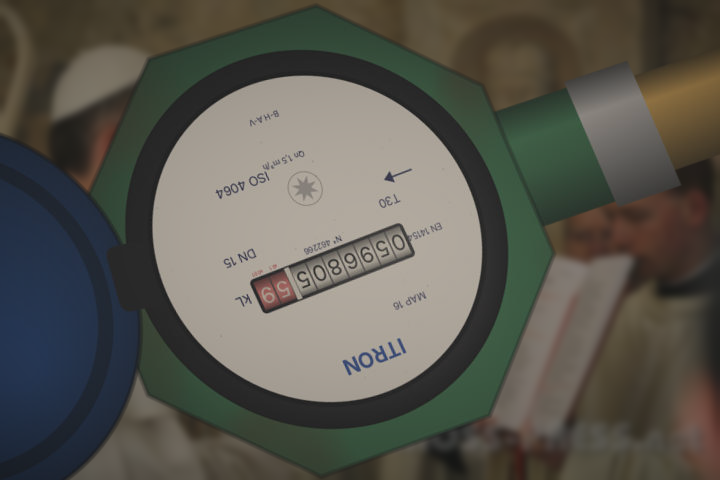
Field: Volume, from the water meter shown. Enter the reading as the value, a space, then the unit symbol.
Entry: 596805.59 kL
